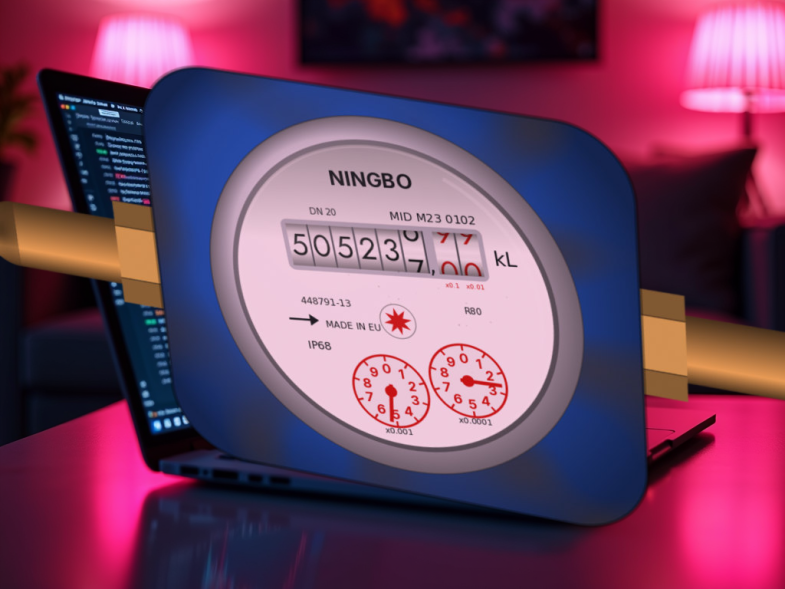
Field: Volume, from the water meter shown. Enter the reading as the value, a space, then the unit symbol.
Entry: 505236.9952 kL
